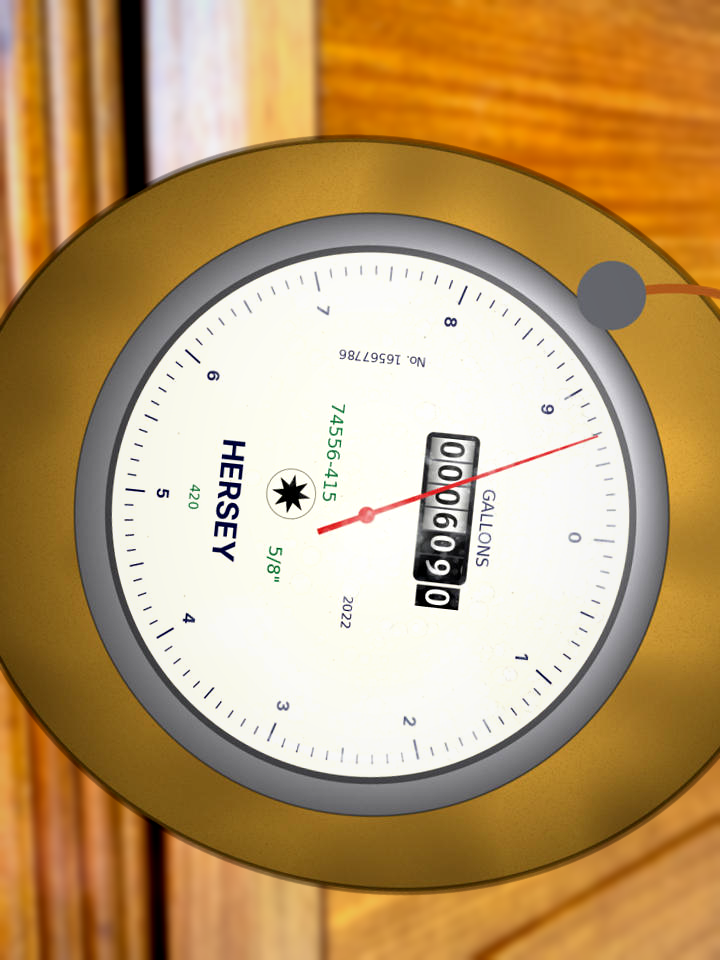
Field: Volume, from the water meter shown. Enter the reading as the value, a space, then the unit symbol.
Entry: 6089.3 gal
